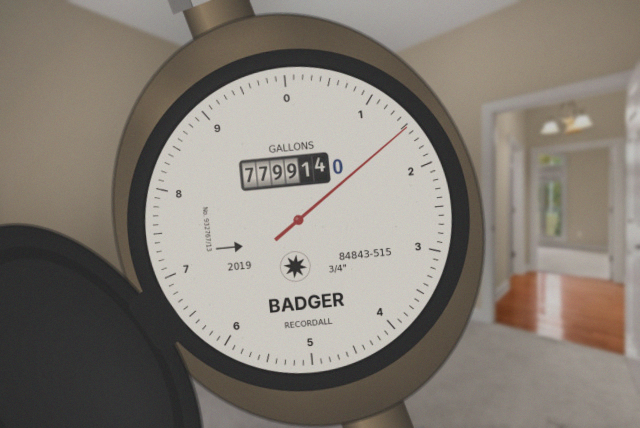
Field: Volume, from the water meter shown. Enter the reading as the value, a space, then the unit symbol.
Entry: 7799141.5 gal
